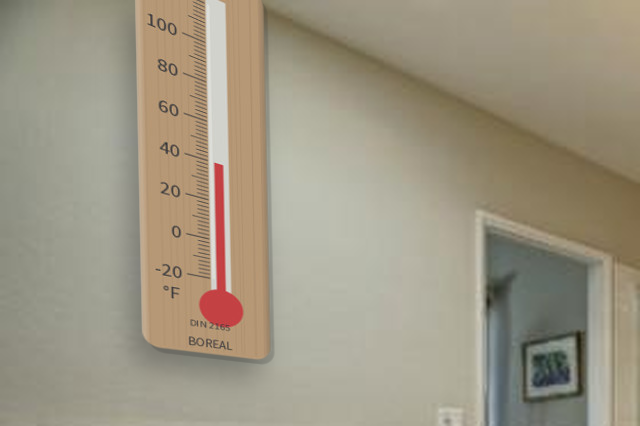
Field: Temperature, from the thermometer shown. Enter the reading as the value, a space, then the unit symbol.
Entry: 40 °F
